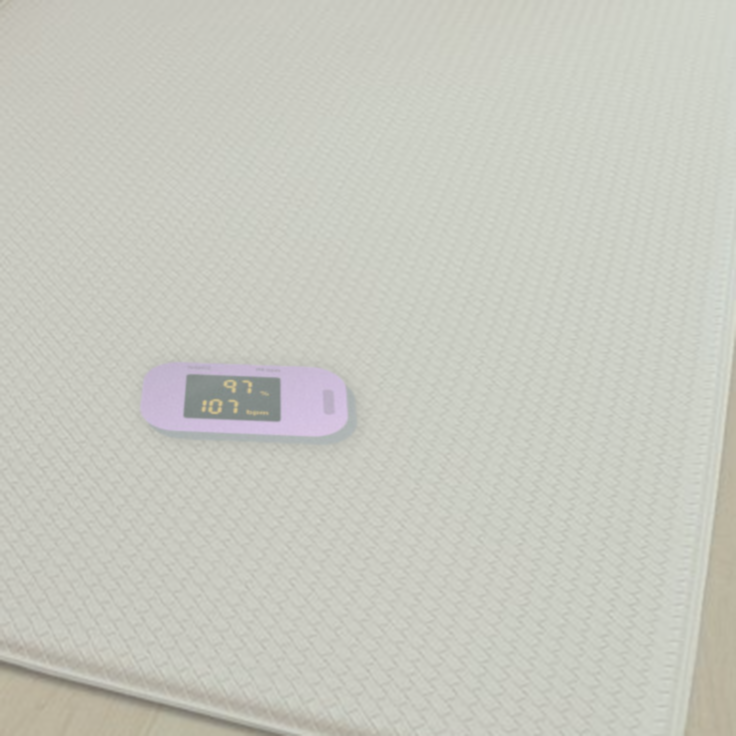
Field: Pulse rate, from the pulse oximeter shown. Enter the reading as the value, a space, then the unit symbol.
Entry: 107 bpm
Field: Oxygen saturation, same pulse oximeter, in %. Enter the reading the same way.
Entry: 97 %
